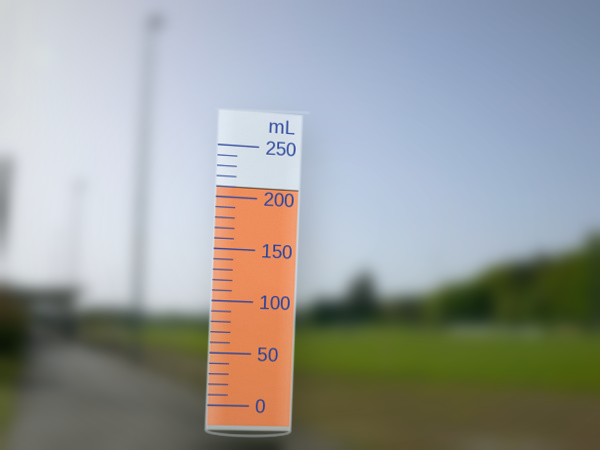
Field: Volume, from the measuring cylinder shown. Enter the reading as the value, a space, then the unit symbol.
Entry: 210 mL
